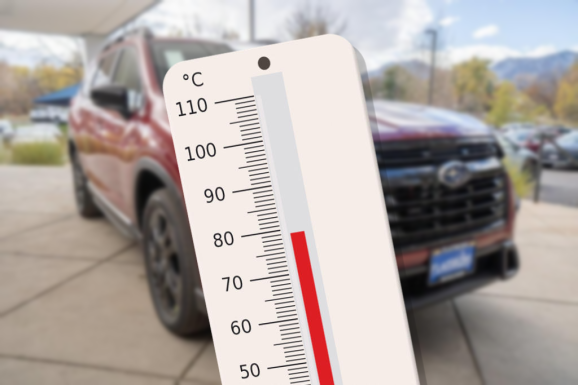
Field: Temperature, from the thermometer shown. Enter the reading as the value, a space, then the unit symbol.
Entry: 79 °C
